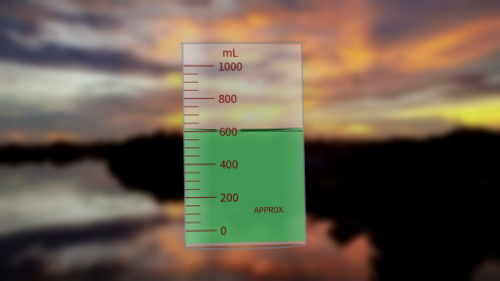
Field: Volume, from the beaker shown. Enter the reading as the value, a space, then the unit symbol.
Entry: 600 mL
